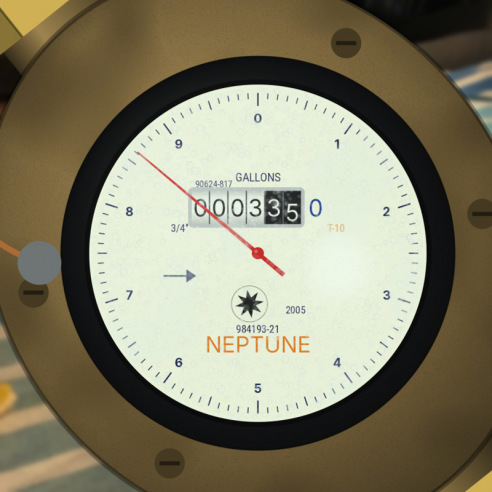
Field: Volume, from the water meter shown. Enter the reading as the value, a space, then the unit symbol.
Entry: 3348.6 gal
